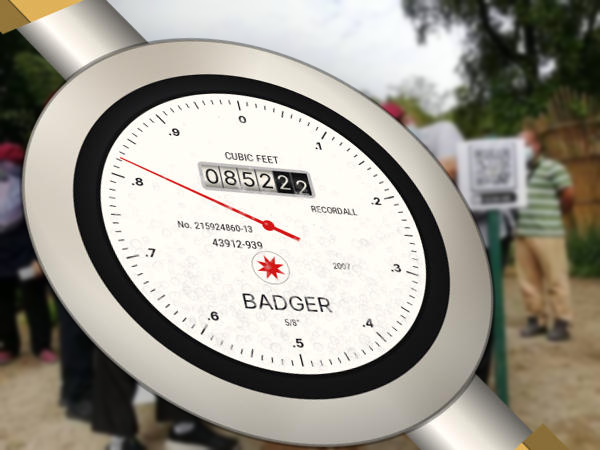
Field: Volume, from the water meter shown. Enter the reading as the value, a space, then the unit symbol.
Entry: 85221.82 ft³
